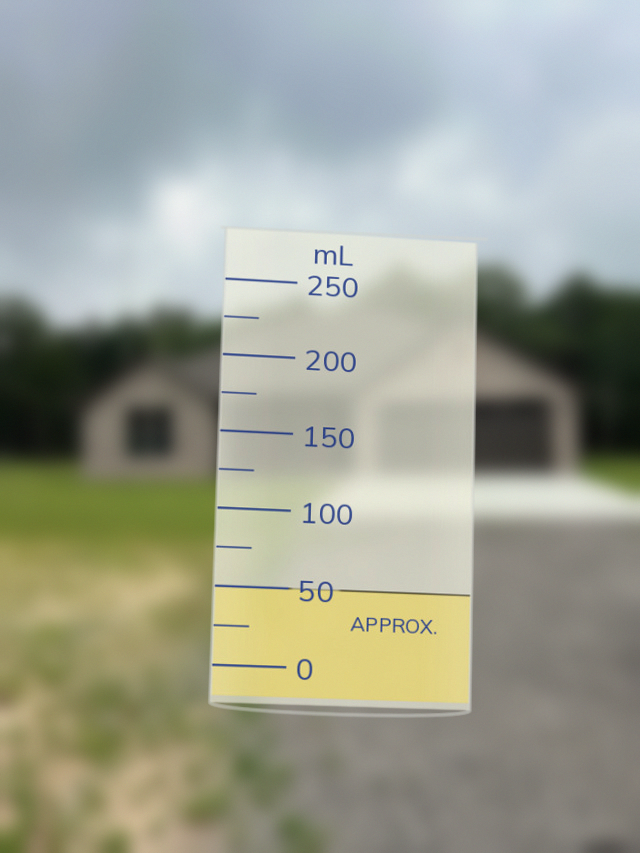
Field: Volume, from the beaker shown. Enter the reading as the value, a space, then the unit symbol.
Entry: 50 mL
